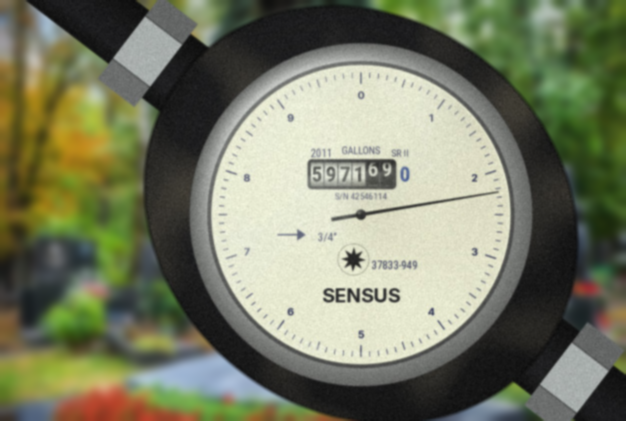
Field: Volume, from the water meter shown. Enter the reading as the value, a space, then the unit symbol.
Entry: 5971692.2 gal
